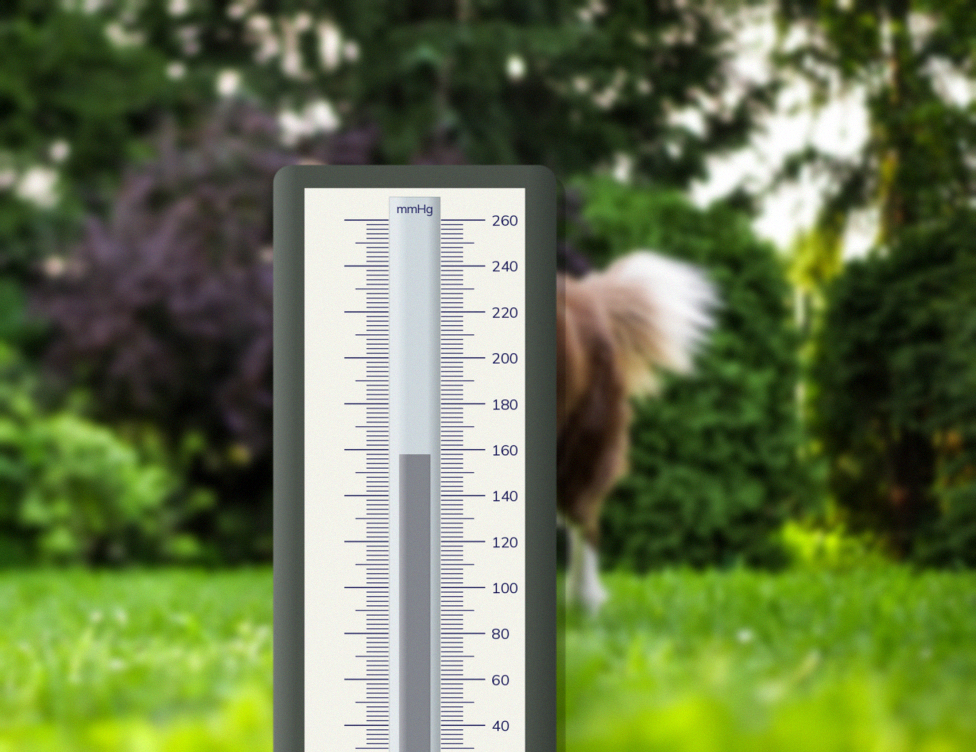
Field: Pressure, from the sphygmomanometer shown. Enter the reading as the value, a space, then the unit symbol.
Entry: 158 mmHg
